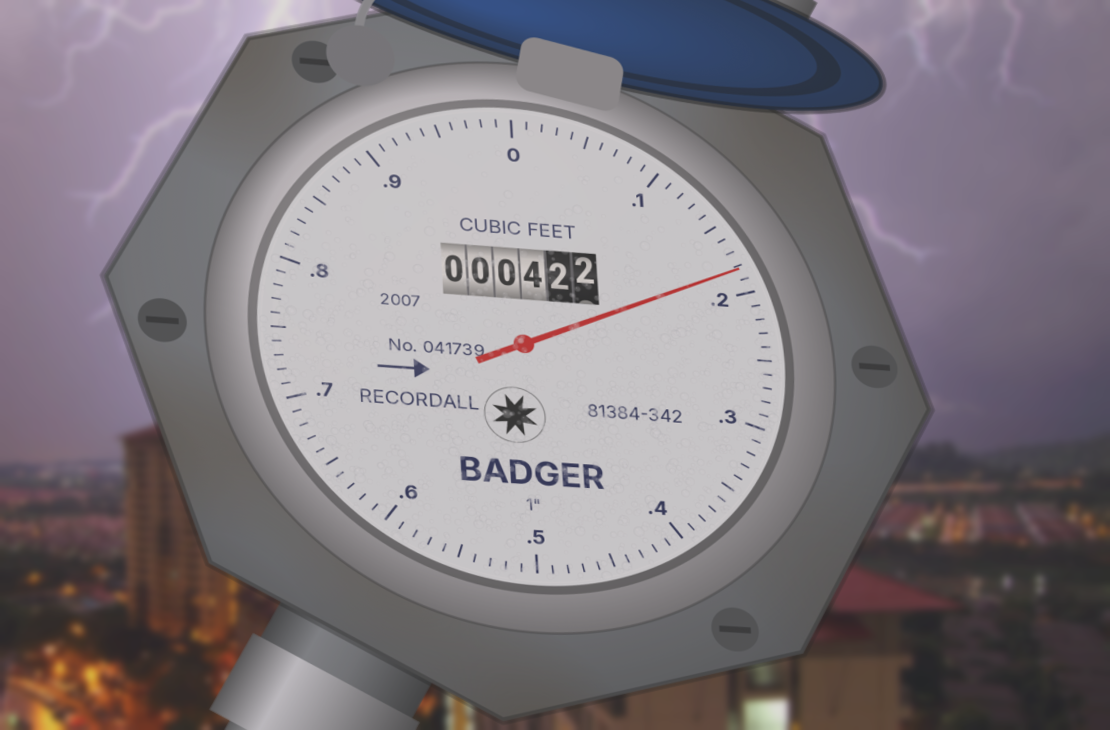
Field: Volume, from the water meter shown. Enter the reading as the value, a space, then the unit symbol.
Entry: 422.18 ft³
